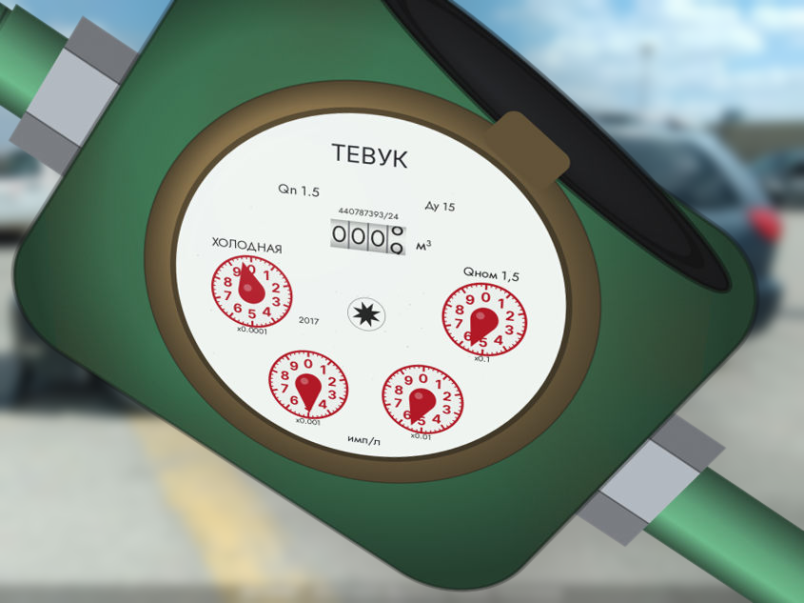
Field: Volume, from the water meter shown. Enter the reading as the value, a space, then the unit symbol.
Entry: 8.5549 m³
